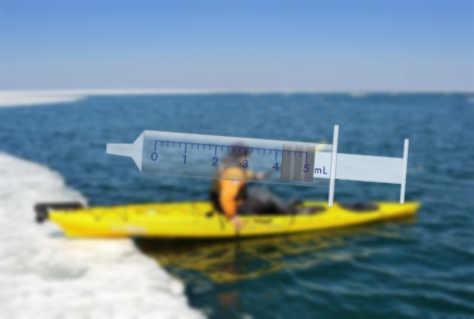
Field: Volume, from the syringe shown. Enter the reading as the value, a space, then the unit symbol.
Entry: 4.2 mL
